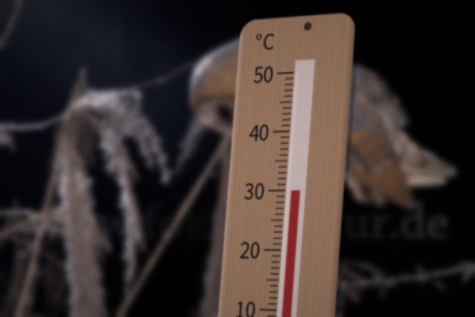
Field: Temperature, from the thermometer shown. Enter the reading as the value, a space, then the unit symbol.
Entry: 30 °C
